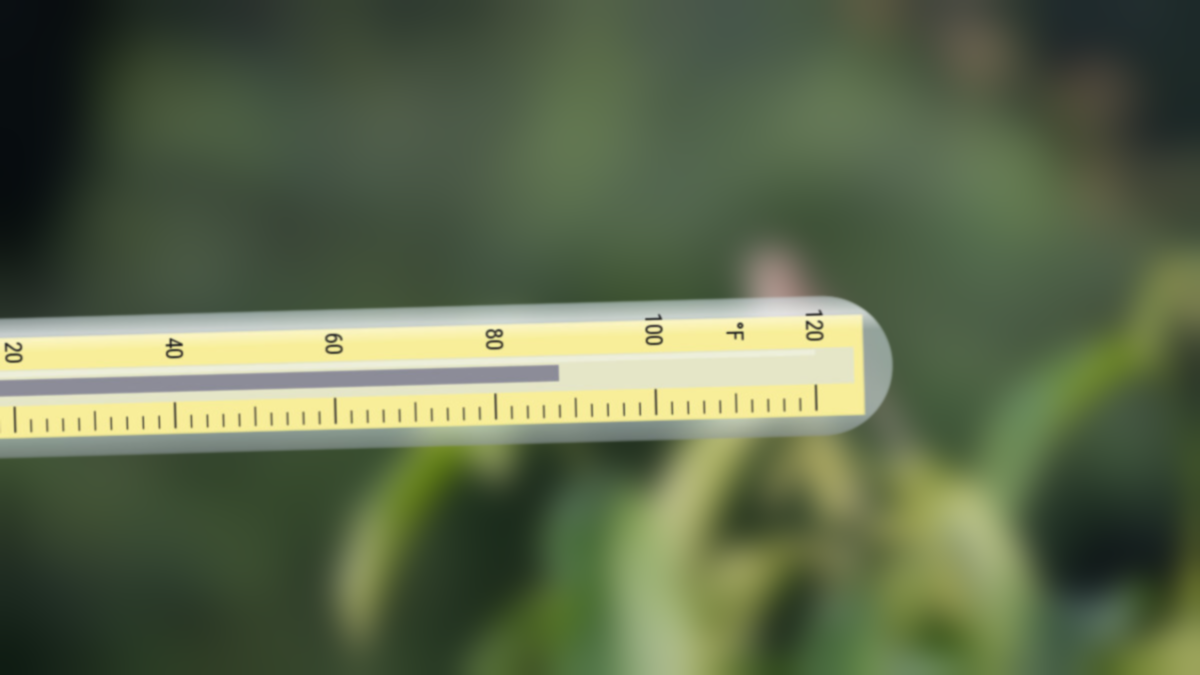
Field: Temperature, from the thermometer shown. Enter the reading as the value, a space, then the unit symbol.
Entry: 88 °F
